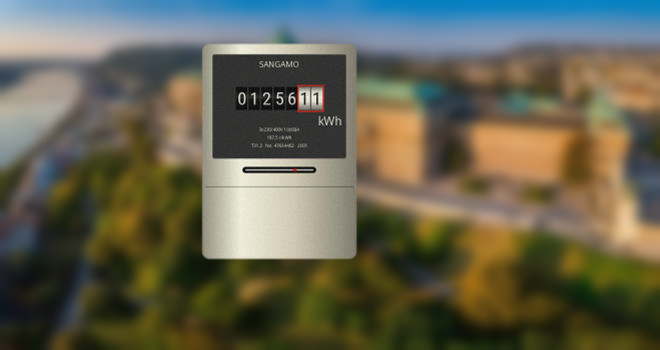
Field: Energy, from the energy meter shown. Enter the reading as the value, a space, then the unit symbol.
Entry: 1256.11 kWh
